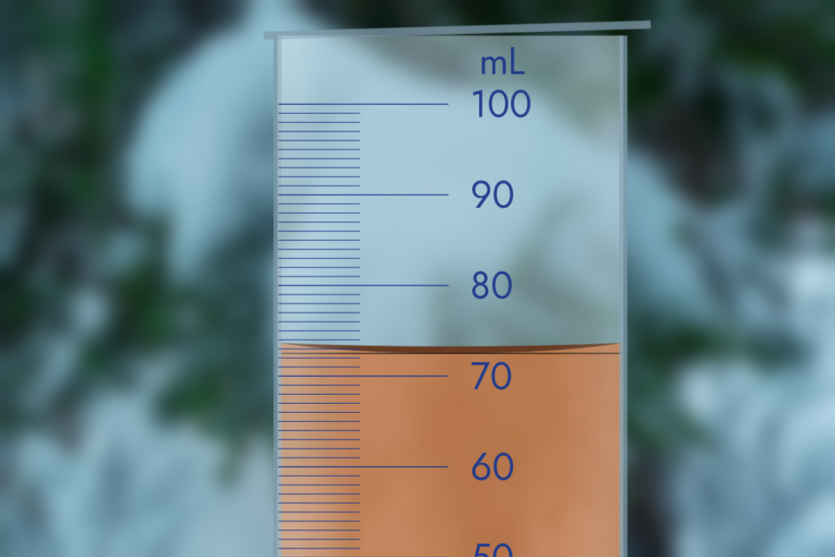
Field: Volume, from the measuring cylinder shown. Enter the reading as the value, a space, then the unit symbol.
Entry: 72.5 mL
